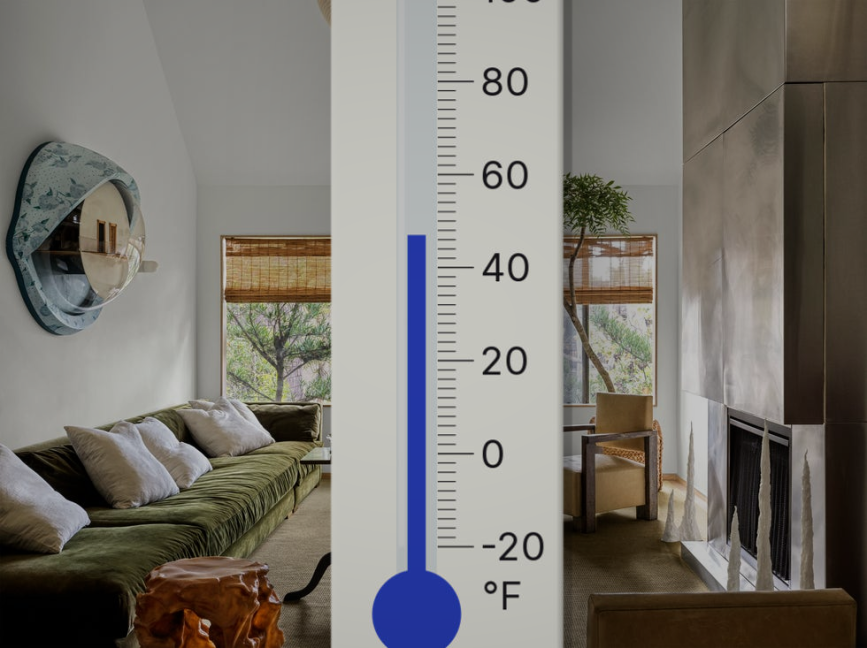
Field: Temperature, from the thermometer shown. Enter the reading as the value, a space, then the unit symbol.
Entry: 47 °F
